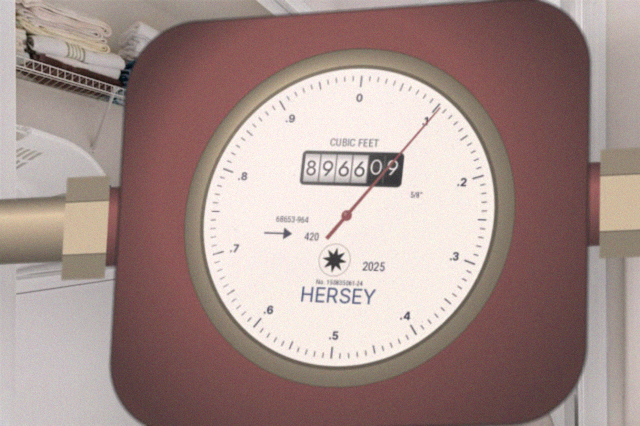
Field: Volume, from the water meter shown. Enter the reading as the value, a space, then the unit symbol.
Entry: 896609.10 ft³
